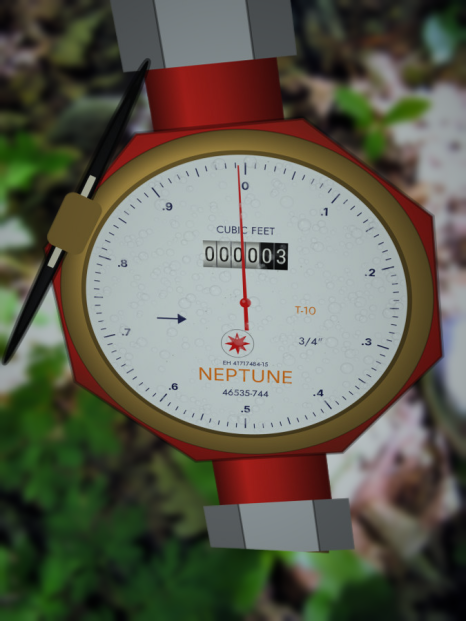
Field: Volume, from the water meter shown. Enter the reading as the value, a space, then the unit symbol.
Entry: 2.99 ft³
